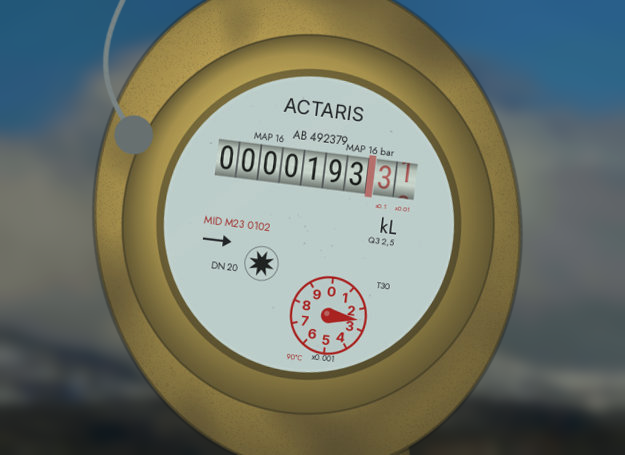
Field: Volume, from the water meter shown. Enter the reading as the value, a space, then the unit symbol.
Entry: 193.312 kL
